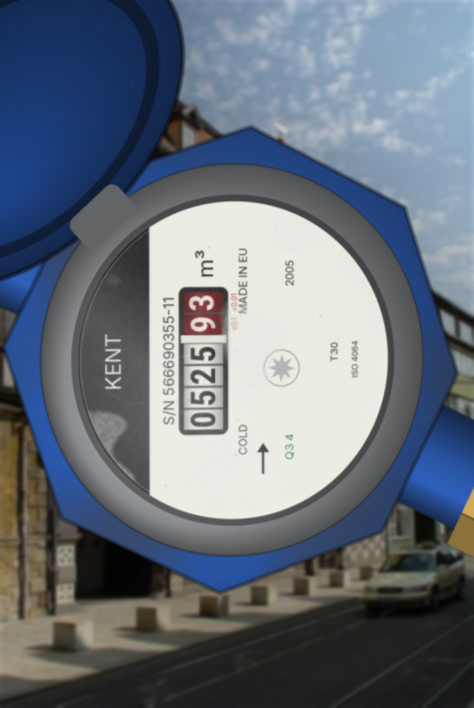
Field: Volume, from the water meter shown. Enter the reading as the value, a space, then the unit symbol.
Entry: 525.93 m³
